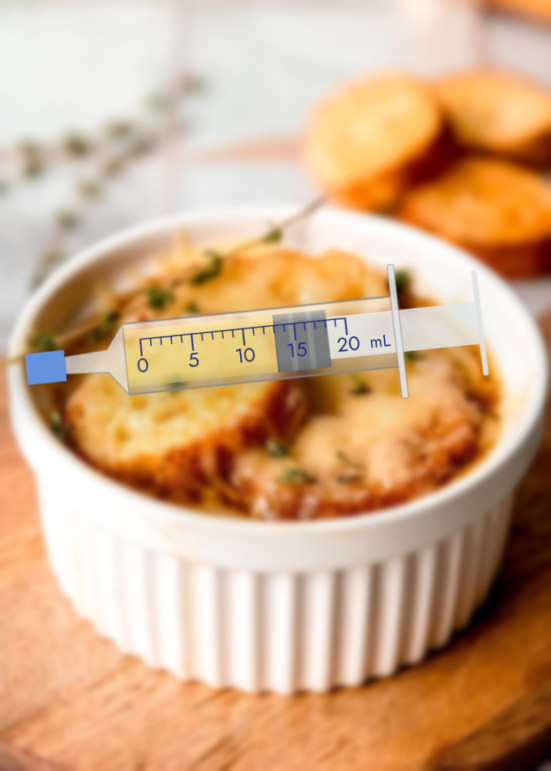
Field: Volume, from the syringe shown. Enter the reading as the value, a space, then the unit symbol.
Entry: 13 mL
